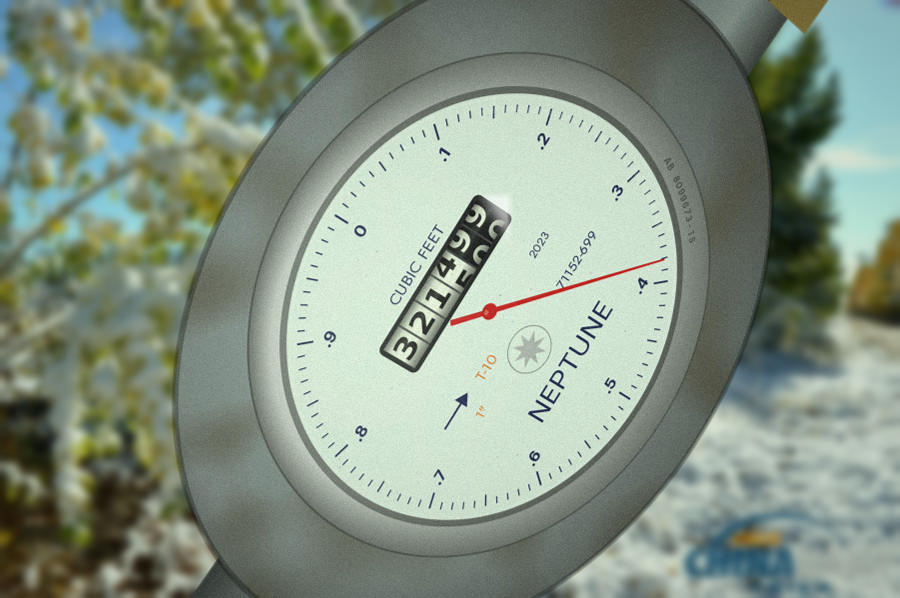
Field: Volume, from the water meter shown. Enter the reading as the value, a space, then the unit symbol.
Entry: 321499.38 ft³
